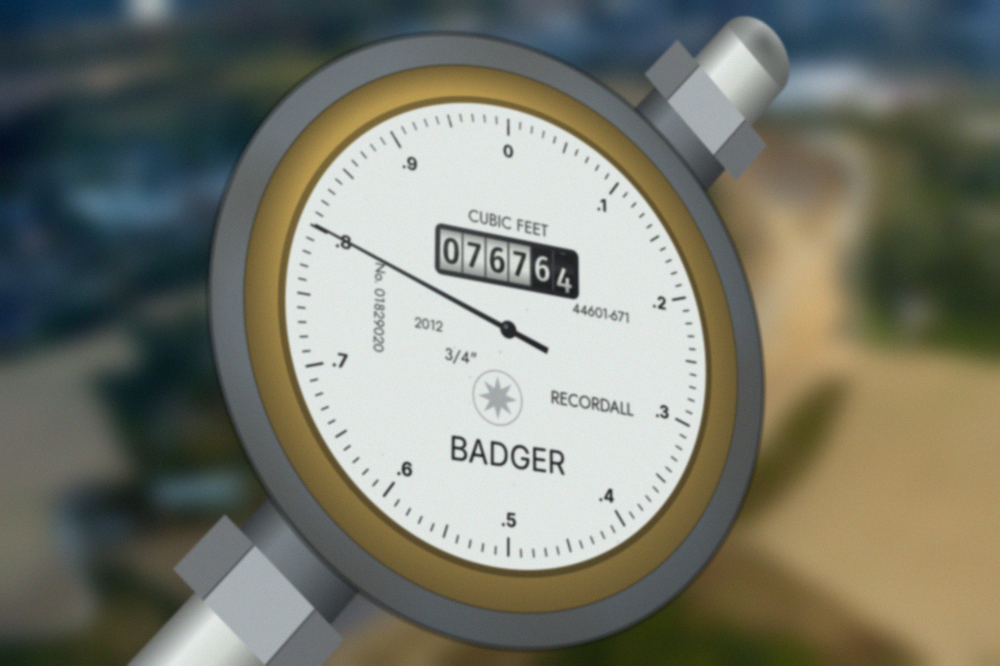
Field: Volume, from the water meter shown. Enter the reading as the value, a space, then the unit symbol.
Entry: 76763.80 ft³
